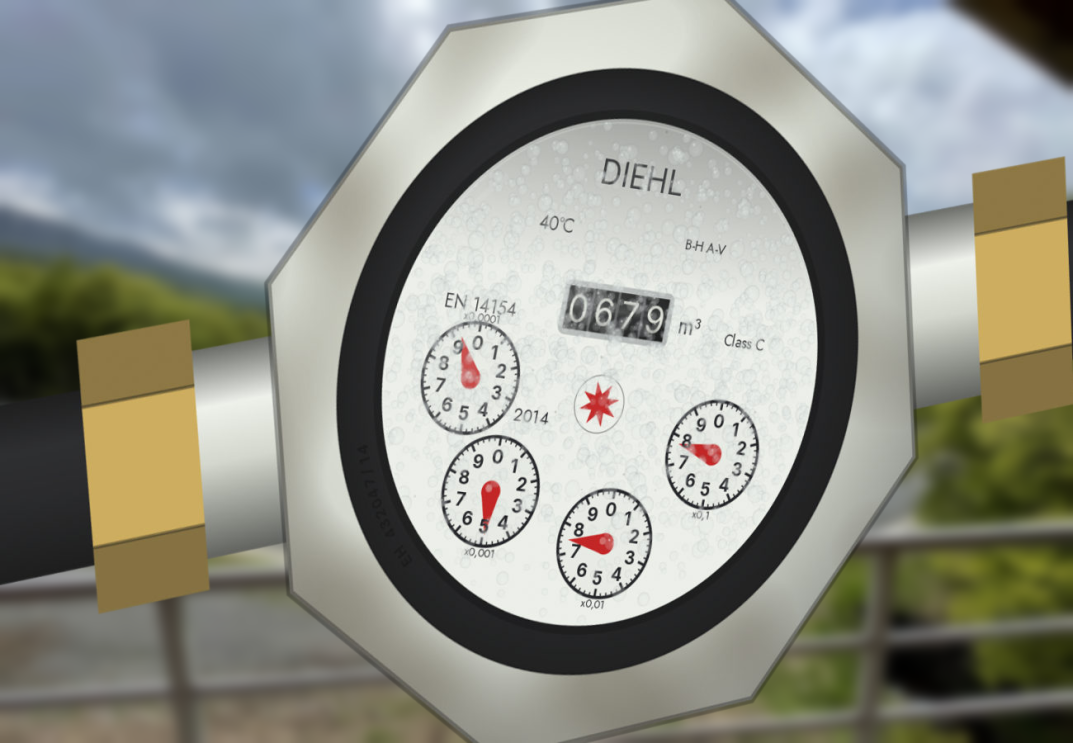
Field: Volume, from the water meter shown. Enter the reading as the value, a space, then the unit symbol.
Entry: 679.7749 m³
